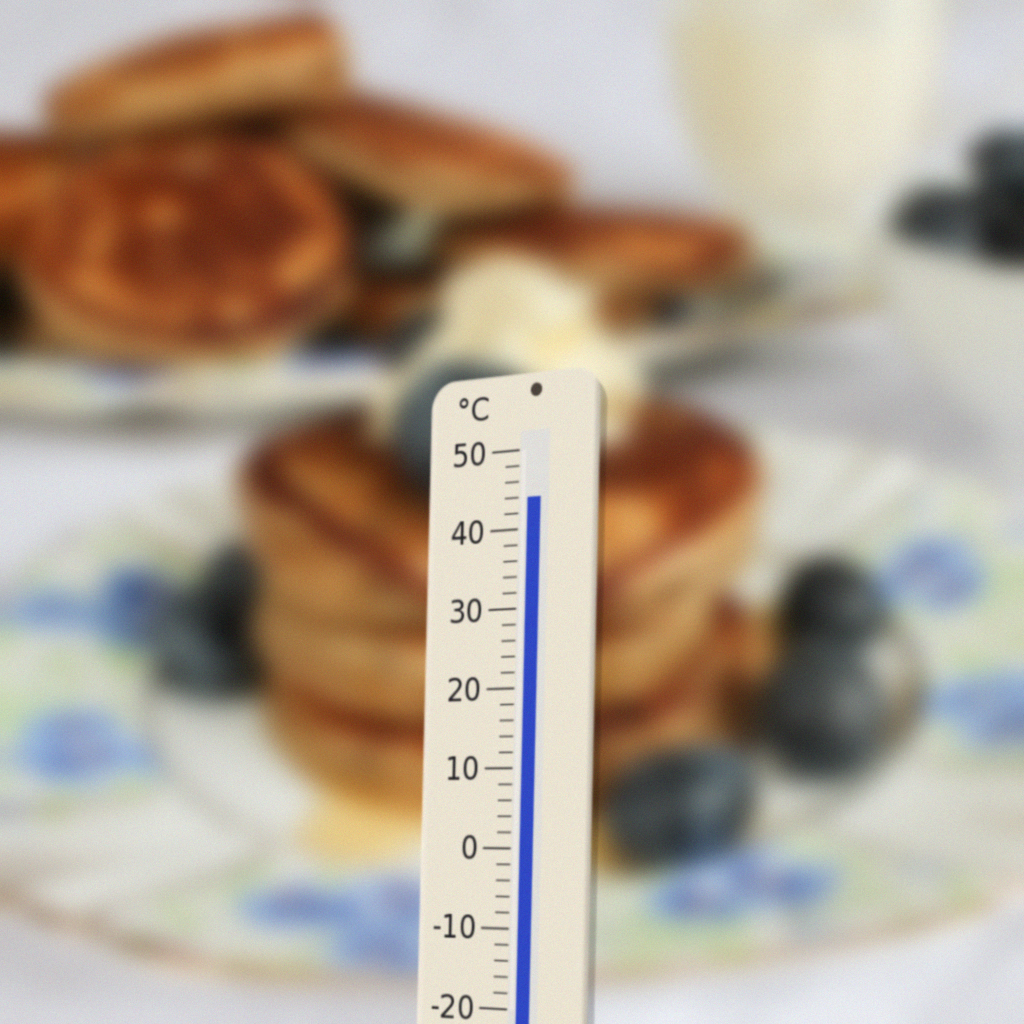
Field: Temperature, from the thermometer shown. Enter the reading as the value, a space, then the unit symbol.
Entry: 44 °C
